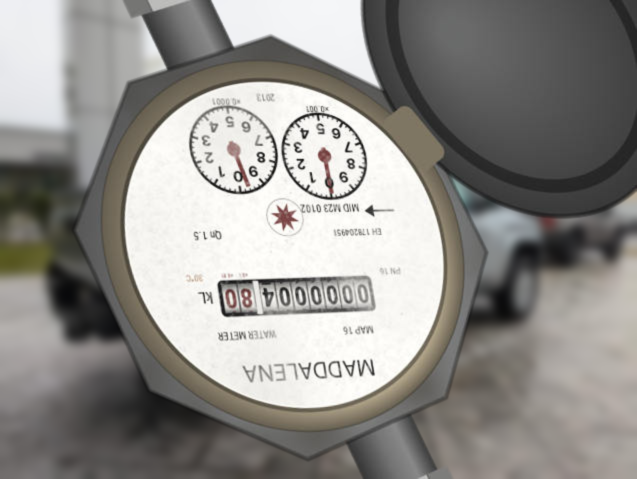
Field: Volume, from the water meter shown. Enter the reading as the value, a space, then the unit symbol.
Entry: 4.7999 kL
